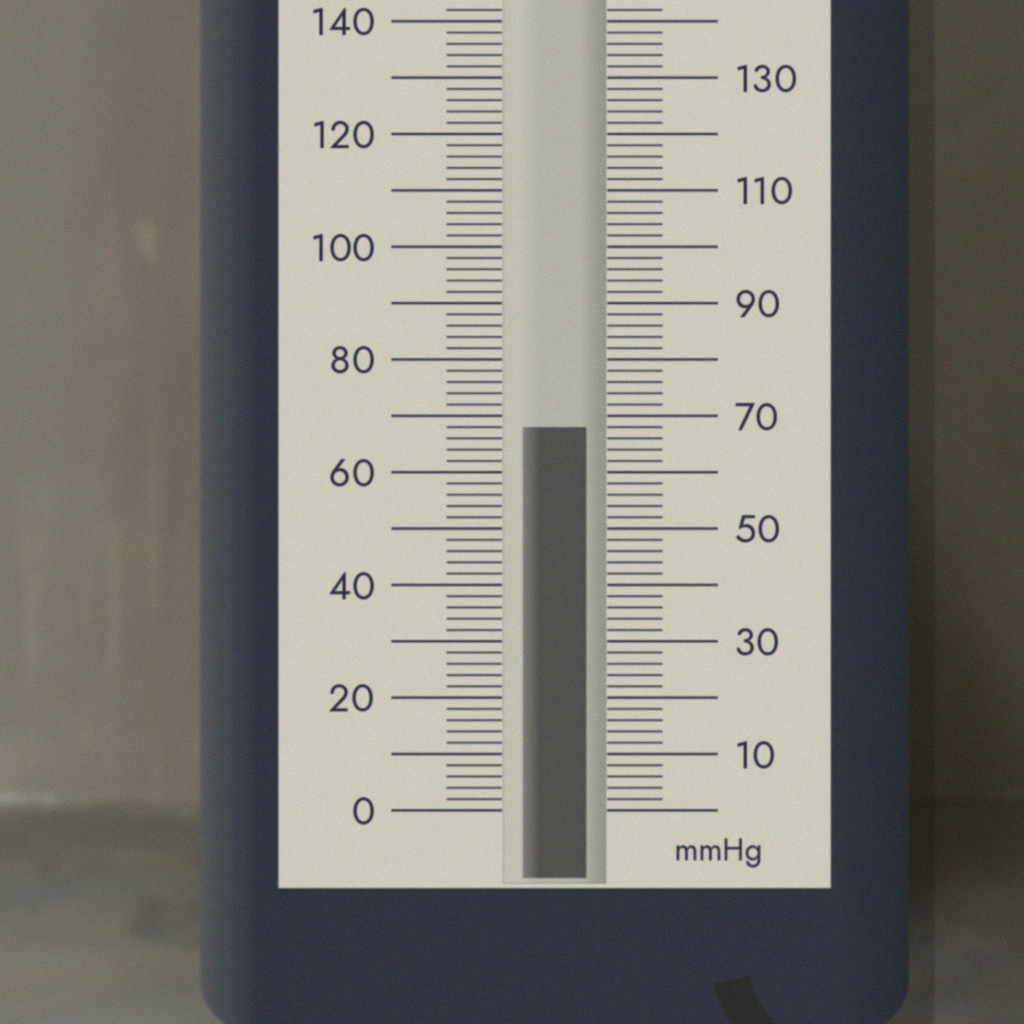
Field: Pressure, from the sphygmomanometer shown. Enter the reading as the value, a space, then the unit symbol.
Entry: 68 mmHg
